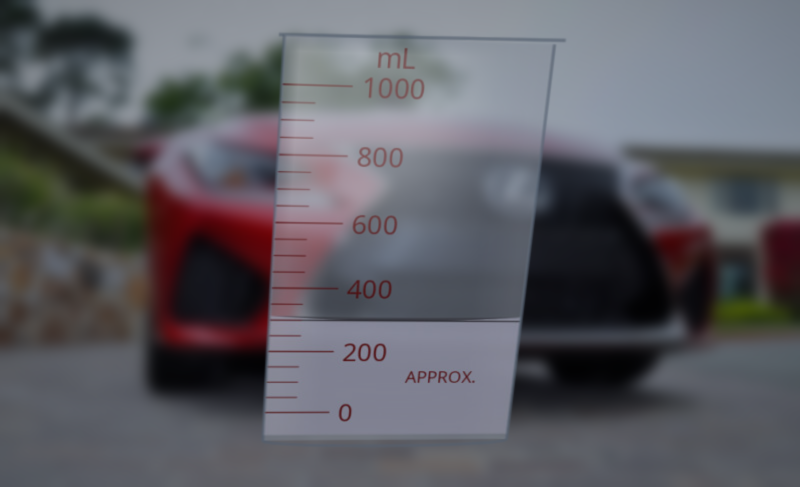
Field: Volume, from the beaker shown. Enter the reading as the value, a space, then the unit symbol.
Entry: 300 mL
